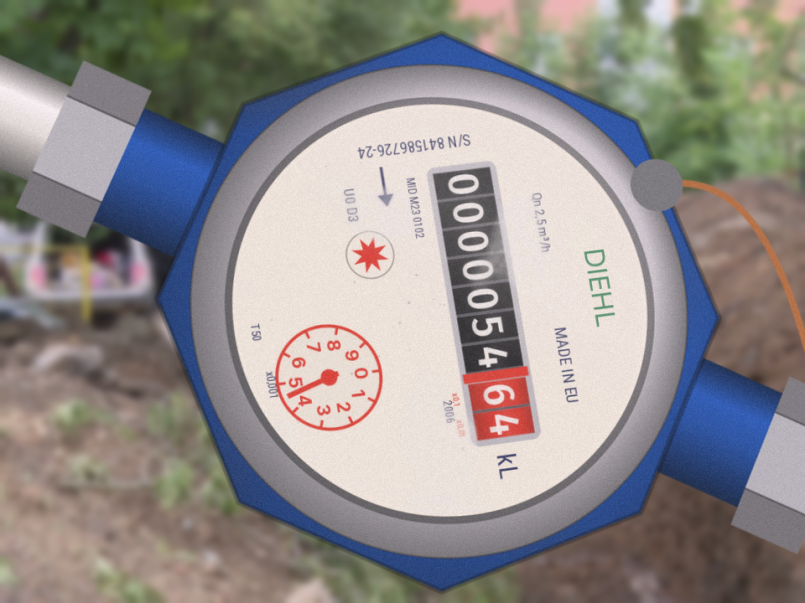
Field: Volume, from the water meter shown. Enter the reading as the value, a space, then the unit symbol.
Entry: 54.644 kL
